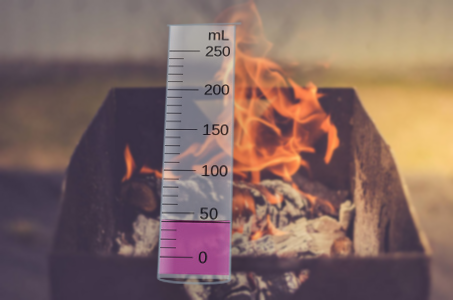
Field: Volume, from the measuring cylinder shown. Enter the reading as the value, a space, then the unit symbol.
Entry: 40 mL
